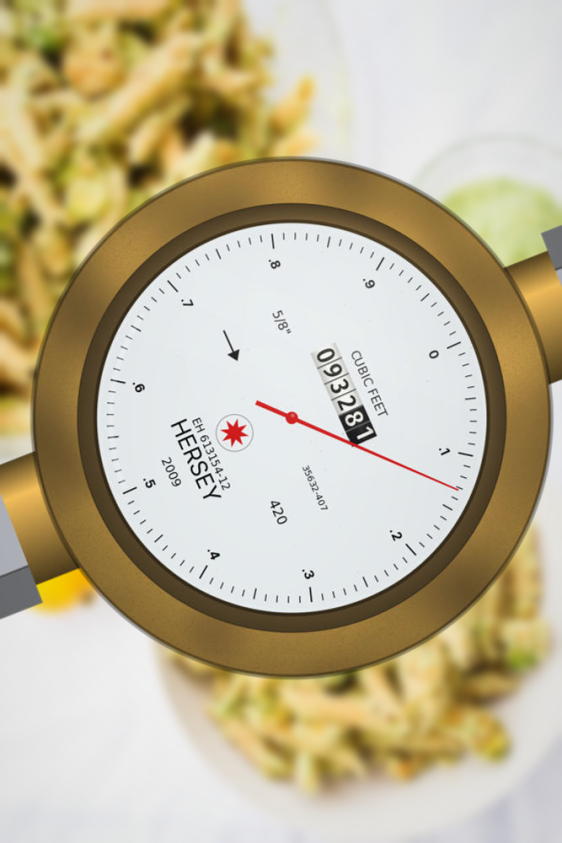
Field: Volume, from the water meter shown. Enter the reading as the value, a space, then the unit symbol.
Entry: 93281.13 ft³
